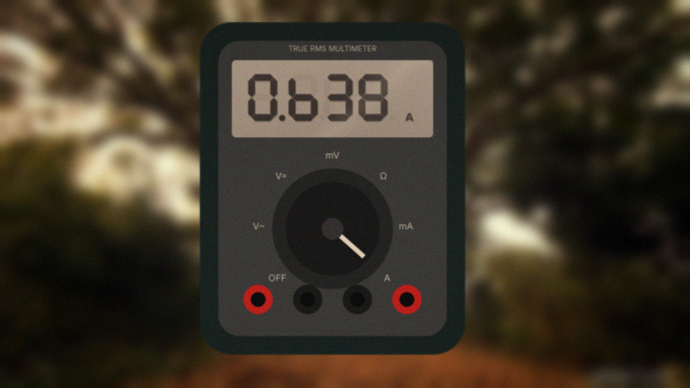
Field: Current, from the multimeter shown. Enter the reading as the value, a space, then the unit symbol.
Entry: 0.638 A
